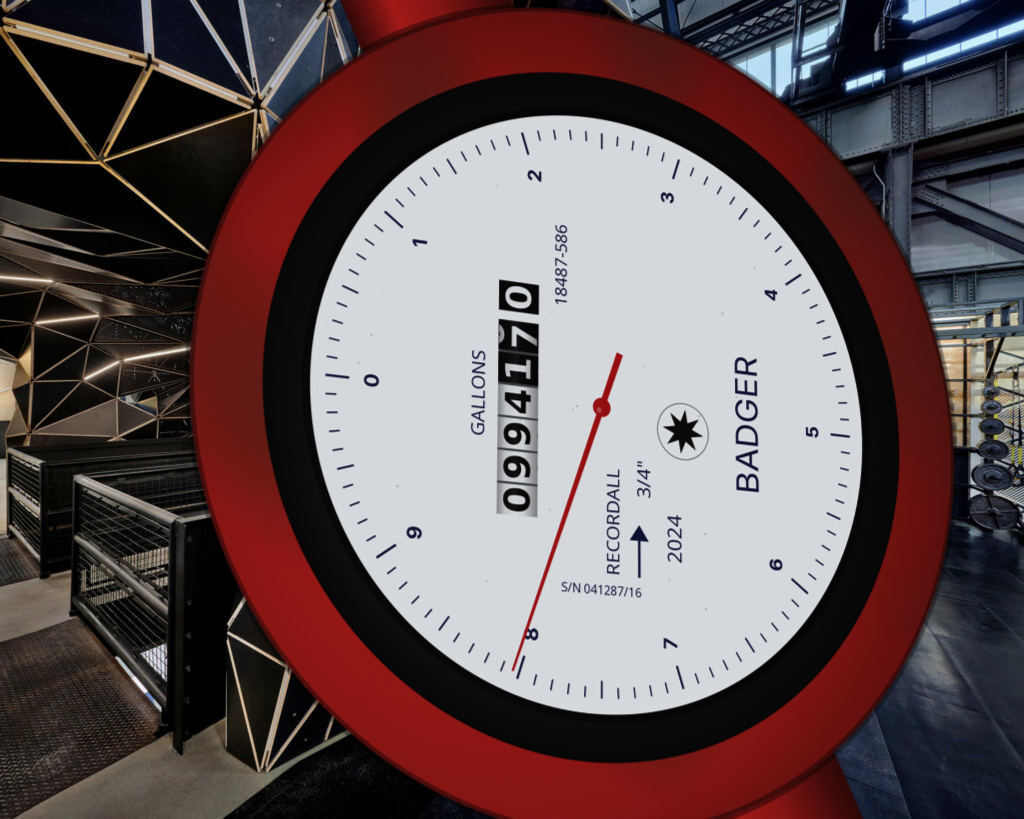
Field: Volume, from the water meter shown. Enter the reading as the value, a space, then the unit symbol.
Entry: 994168.0 gal
